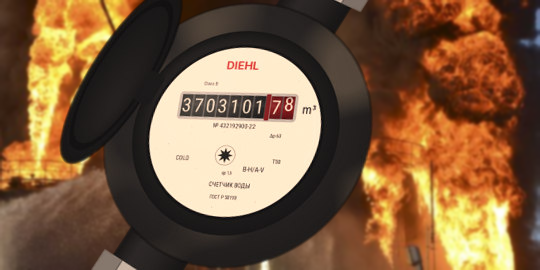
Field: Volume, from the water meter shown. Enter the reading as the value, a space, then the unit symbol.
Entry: 3703101.78 m³
